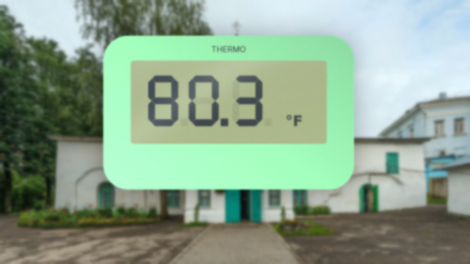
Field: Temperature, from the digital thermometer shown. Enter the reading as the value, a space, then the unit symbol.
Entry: 80.3 °F
